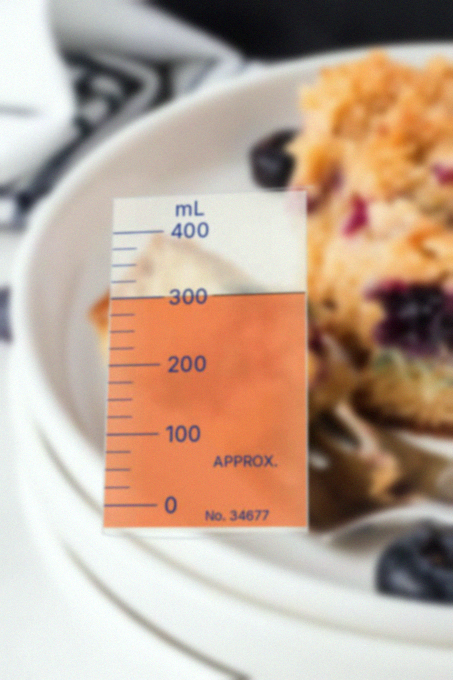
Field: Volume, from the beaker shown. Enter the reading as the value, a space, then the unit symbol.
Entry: 300 mL
